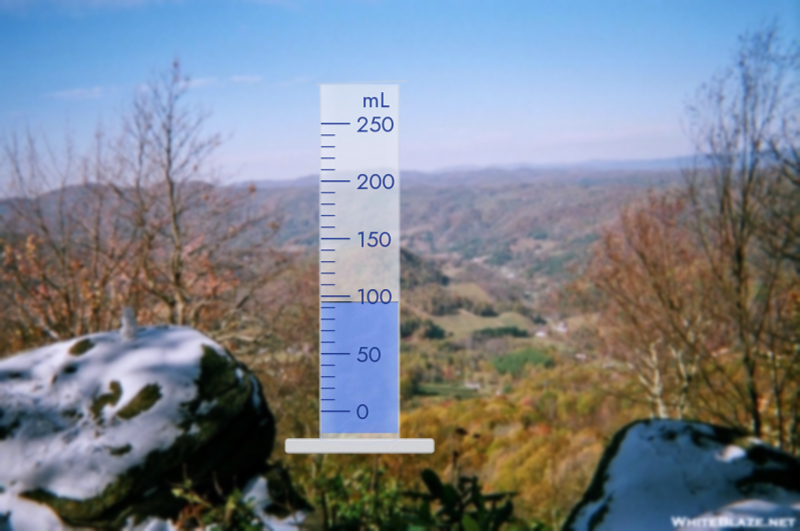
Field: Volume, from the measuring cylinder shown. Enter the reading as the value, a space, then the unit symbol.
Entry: 95 mL
